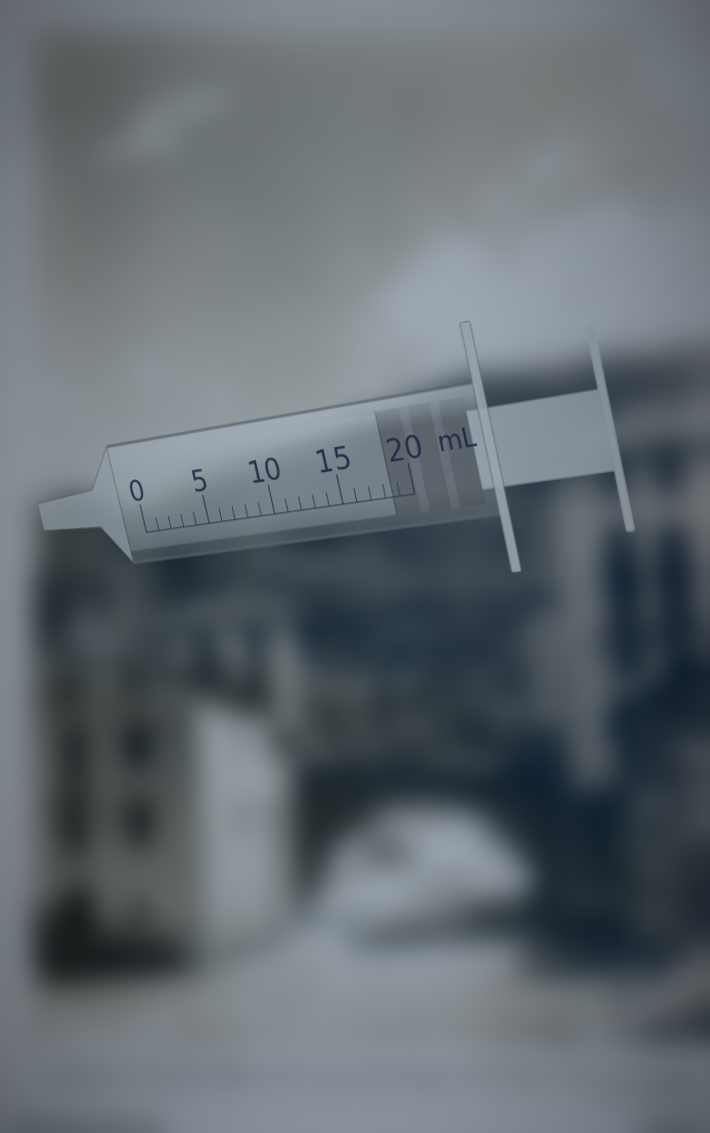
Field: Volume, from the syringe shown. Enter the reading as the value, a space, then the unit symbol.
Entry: 18.5 mL
